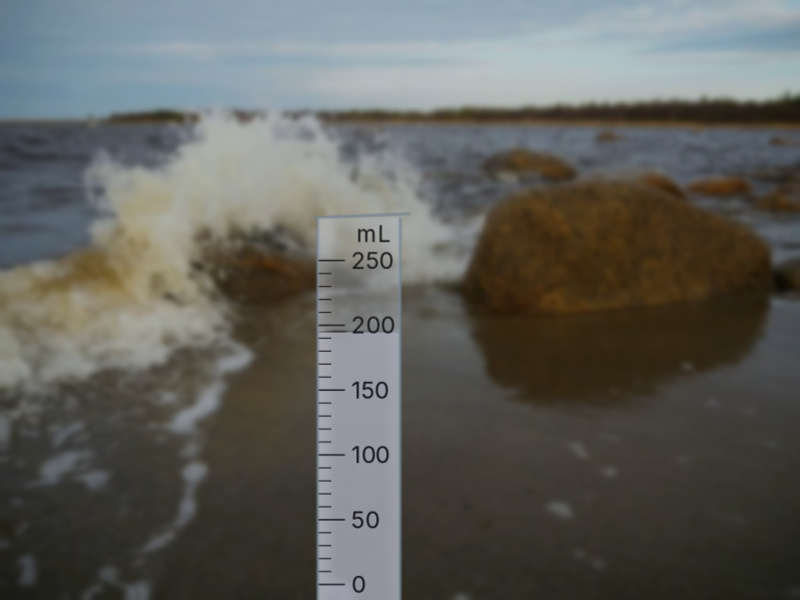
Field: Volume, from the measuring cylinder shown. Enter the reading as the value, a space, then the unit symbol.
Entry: 195 mL
